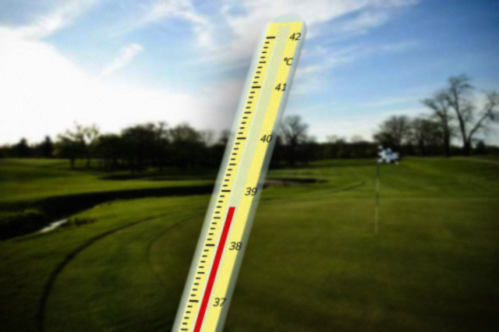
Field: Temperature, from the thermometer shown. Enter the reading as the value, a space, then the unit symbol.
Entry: 38.7 °C
